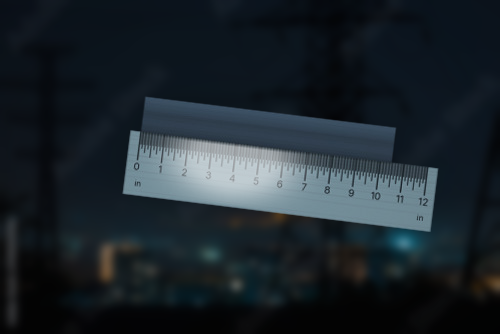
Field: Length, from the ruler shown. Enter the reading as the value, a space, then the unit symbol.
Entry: 10.5 in
